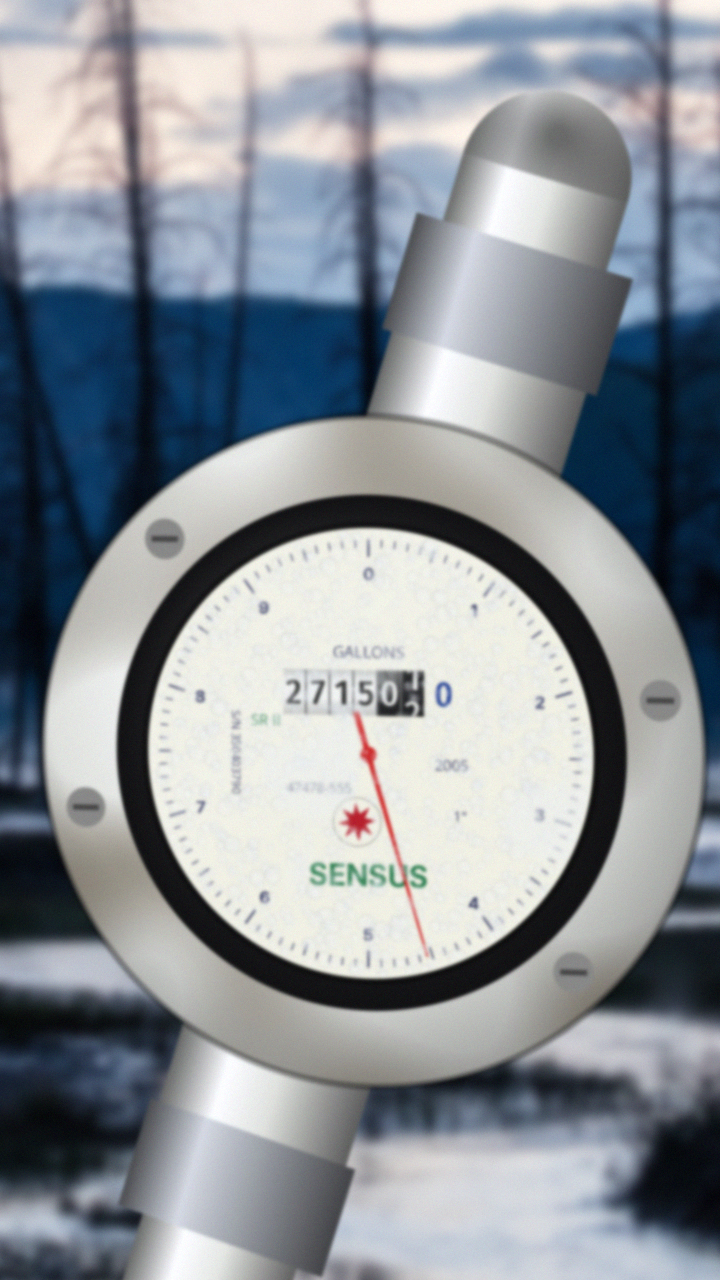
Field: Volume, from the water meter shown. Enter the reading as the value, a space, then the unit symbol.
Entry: 2715014.5 gal
